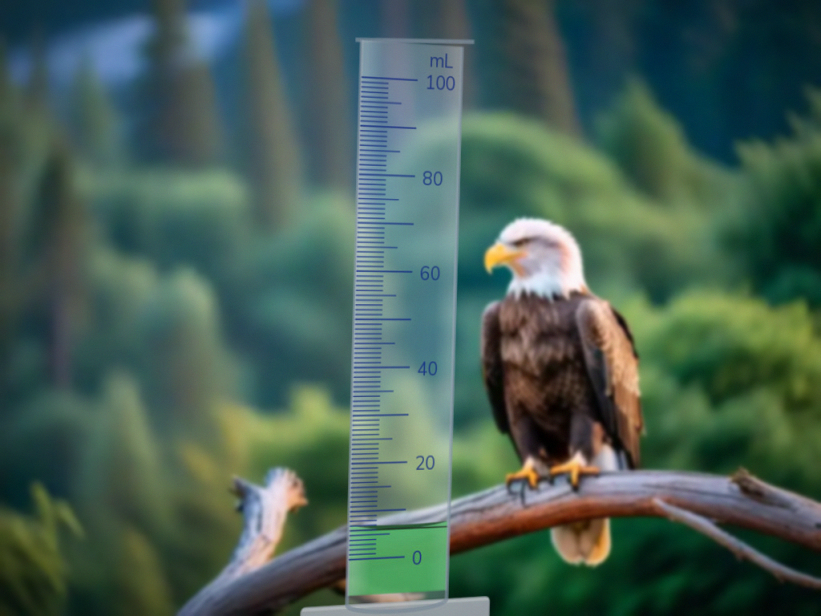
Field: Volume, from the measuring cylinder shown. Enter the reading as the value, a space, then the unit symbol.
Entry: 6 mL
